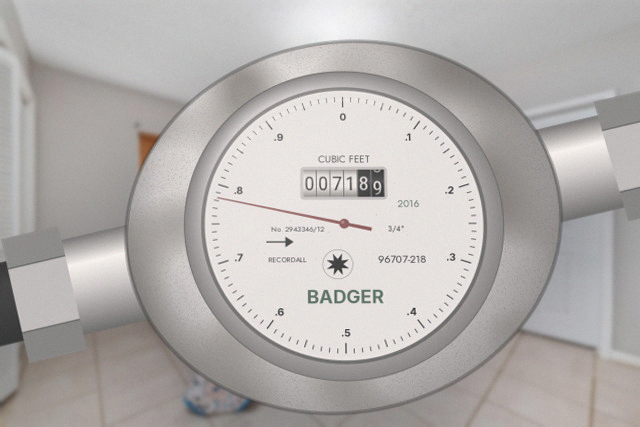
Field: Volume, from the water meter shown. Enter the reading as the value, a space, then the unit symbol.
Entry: 7188.78 ft³
